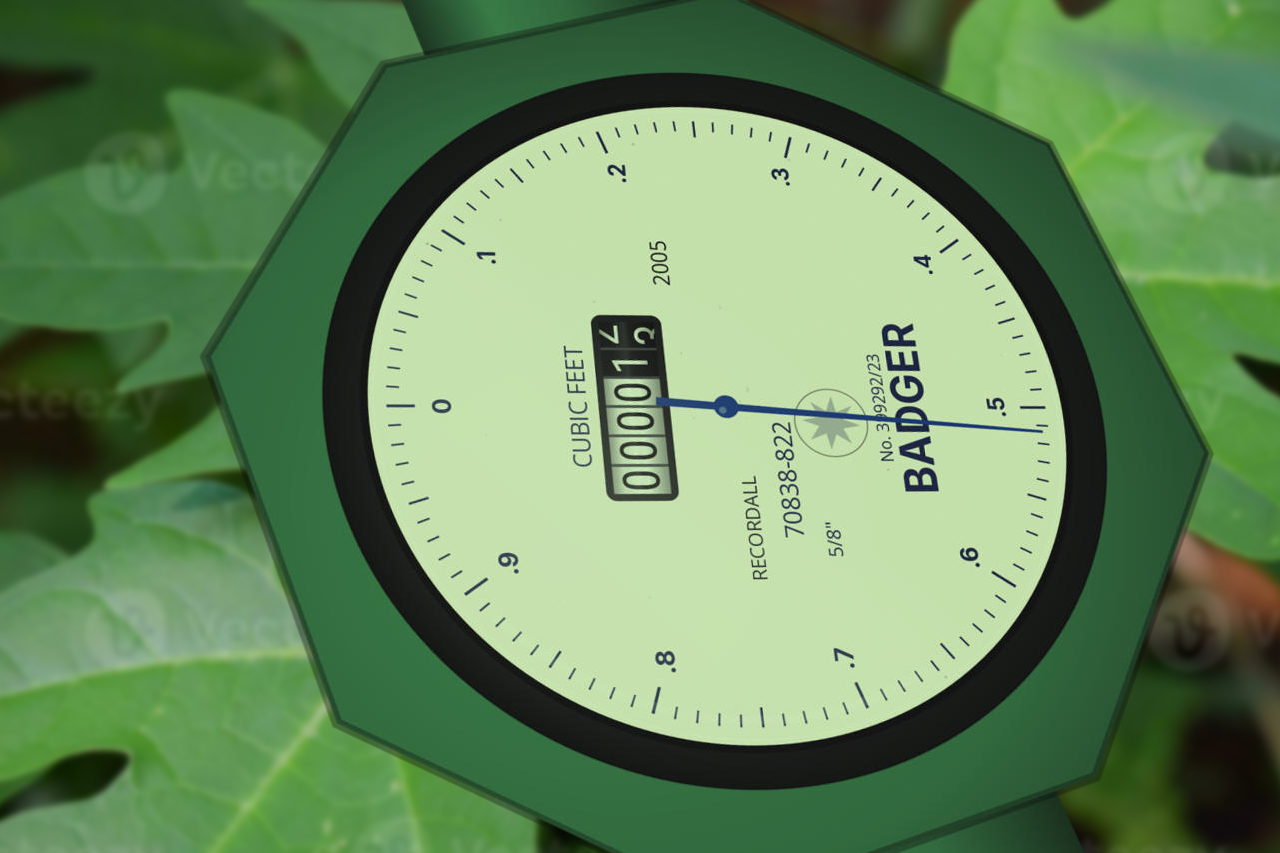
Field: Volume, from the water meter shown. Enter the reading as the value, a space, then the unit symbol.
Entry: 12.51 ft³
